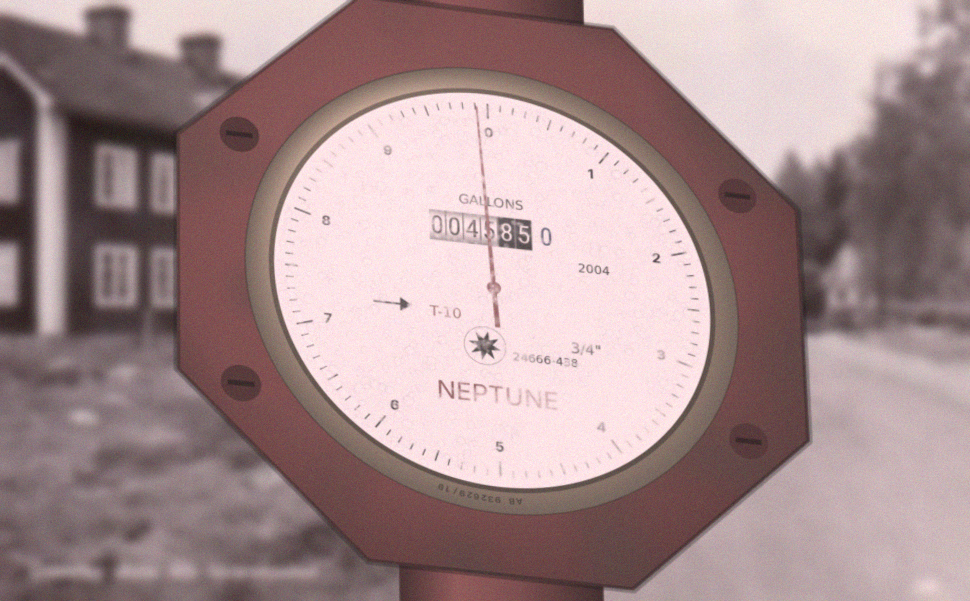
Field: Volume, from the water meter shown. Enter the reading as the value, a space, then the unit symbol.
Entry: 45849.9 gal
